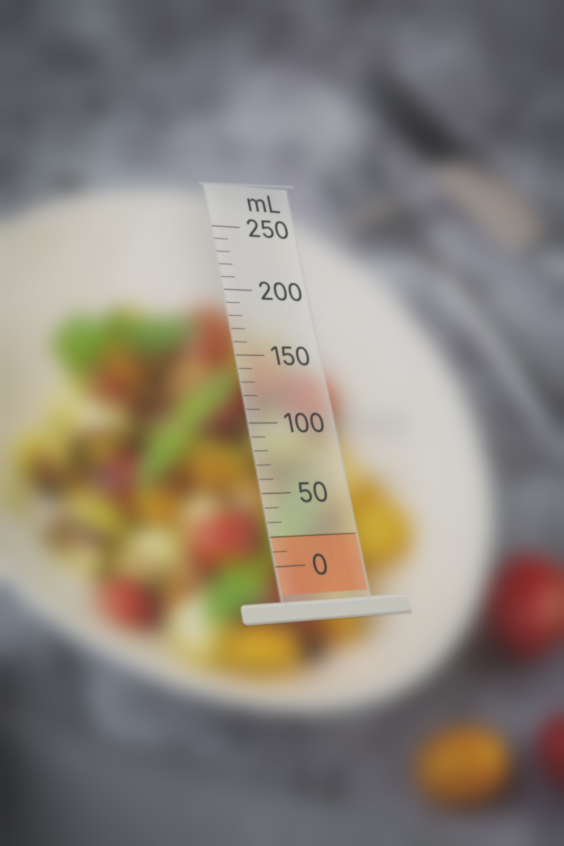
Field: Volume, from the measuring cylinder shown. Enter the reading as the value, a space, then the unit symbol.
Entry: 20 mL
